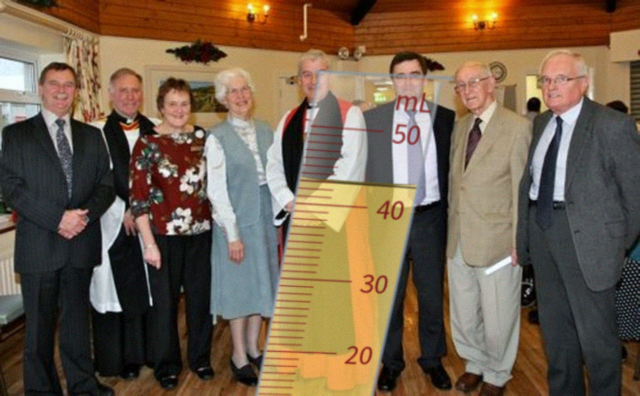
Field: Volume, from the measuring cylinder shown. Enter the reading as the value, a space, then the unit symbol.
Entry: 43 mL
